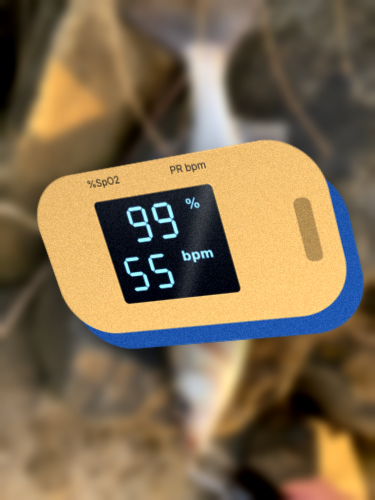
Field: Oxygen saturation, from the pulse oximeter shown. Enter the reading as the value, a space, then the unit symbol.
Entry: 99 %
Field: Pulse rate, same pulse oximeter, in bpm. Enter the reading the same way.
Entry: 55 bpm
